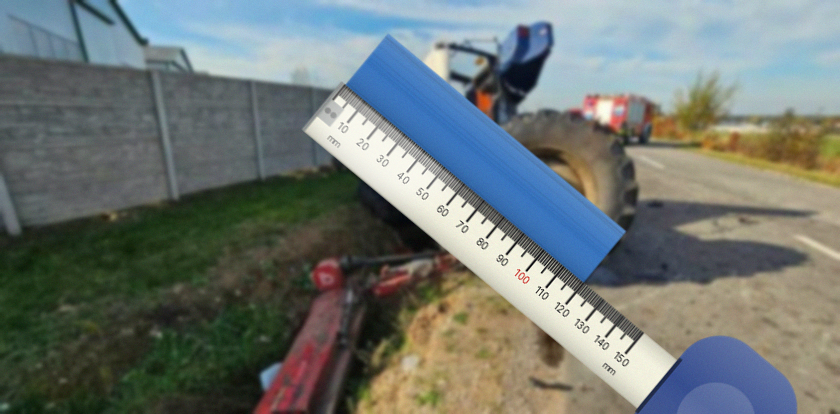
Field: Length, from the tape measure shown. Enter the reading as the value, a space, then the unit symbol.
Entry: 120 mm
